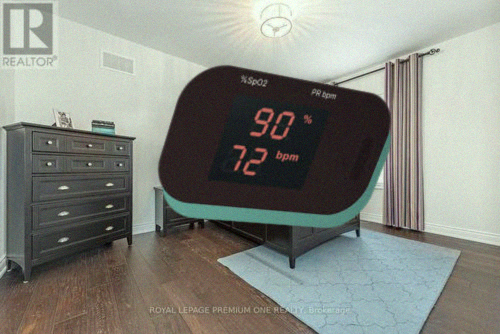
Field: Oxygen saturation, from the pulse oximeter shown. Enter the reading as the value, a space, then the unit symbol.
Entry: 90 %
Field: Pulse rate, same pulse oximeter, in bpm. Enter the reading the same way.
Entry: 72 bpm
